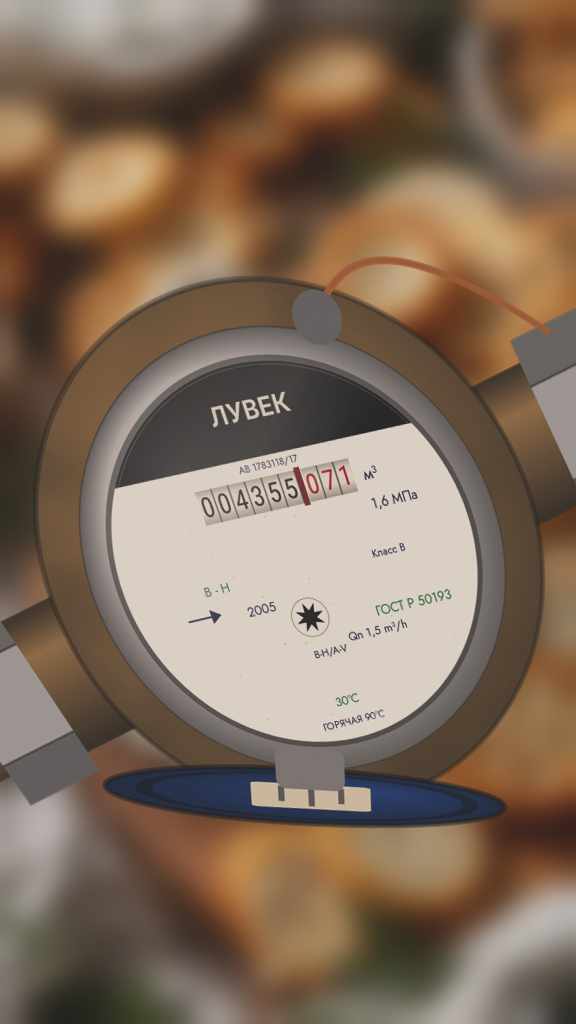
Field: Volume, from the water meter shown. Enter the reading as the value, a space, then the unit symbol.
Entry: 4355.071 m³
